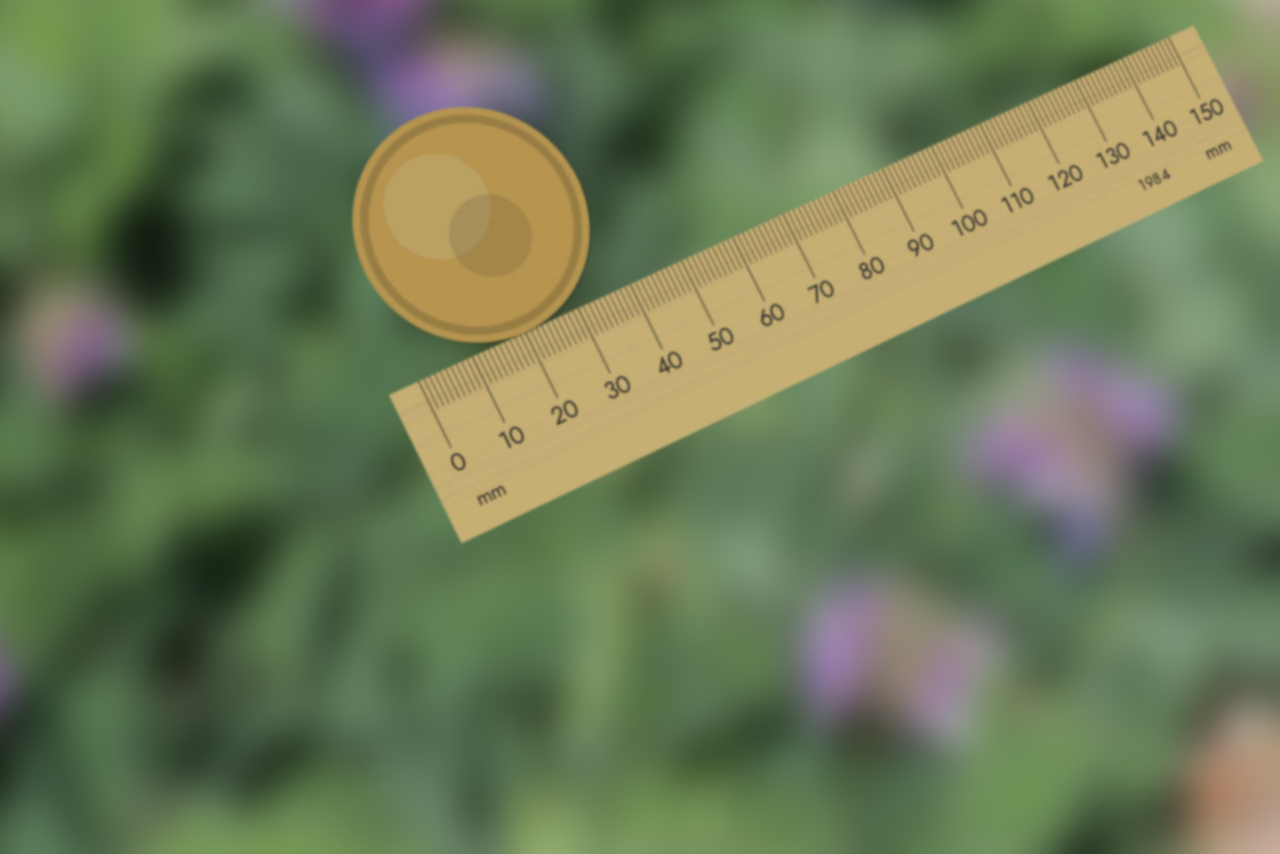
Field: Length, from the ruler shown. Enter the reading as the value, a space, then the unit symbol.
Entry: 40 mm
